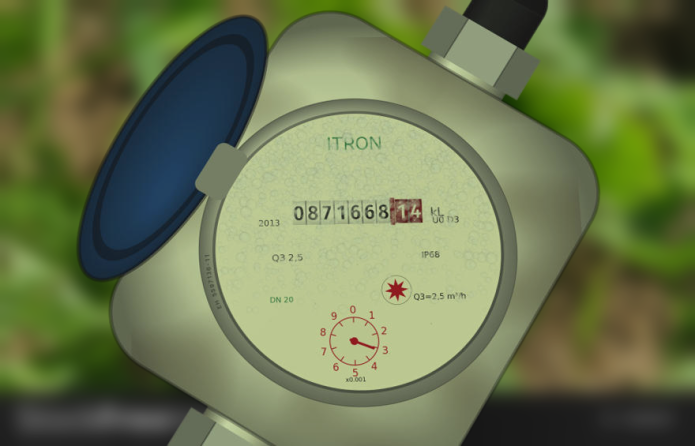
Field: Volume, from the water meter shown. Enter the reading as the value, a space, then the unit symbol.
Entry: 871668.143 kL
